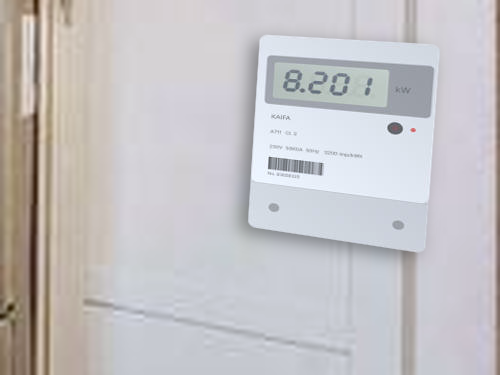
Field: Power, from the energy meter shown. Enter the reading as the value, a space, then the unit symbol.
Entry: 8.201 kW
